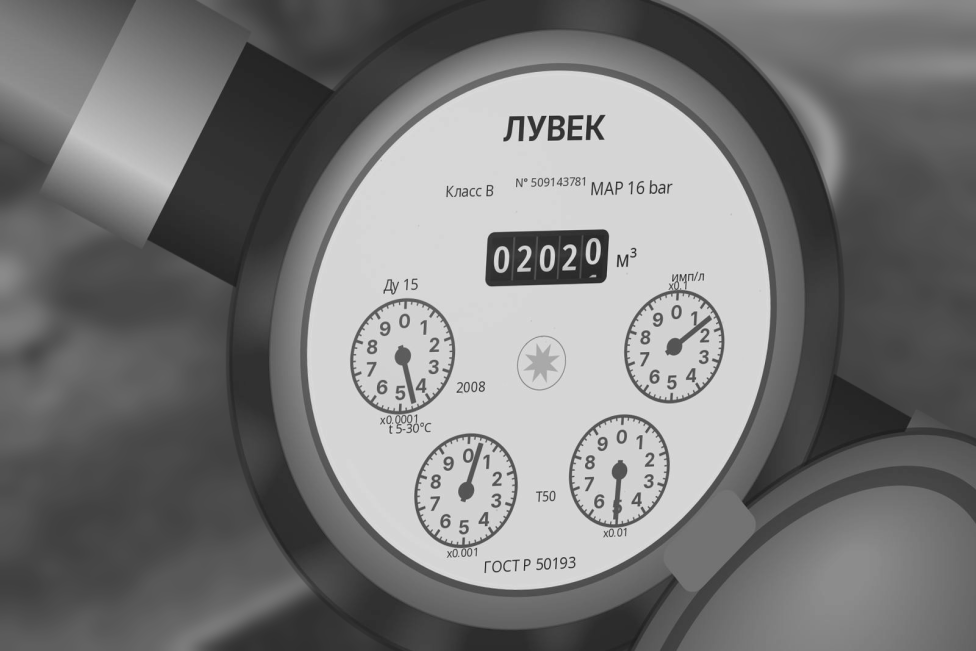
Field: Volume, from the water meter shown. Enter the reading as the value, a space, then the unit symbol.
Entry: 2020.1504 m³
